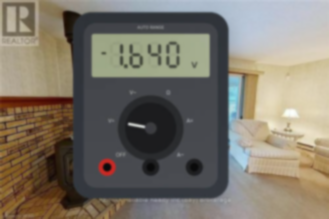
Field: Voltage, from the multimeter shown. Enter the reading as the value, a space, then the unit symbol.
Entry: -1.640 V
